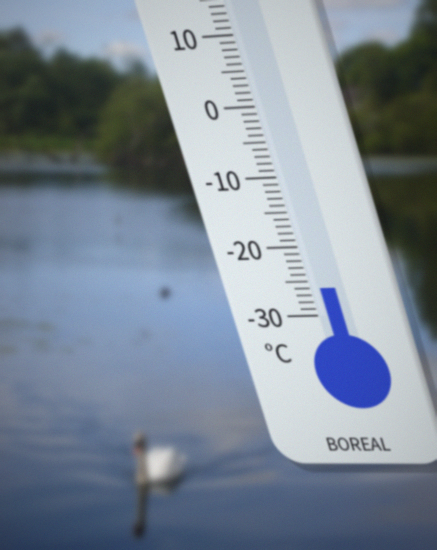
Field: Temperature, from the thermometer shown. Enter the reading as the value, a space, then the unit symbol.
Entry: -26 °C
